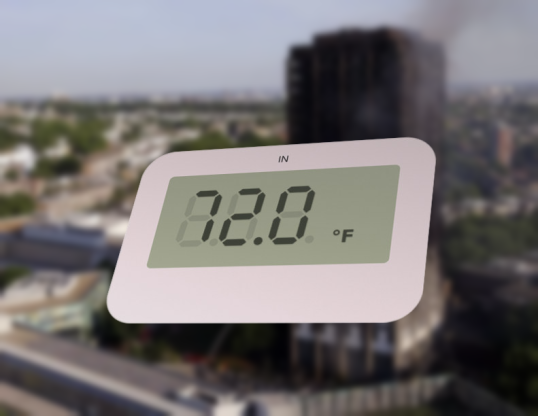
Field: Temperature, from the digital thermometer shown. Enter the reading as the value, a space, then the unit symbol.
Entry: 72.0 °F
